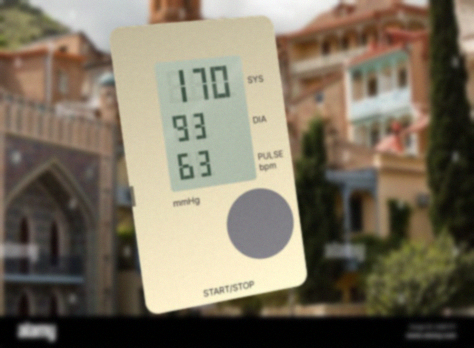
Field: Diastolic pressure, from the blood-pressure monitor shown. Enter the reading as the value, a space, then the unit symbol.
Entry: 93 mmHg
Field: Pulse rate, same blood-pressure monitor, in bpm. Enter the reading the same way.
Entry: 63 bpm
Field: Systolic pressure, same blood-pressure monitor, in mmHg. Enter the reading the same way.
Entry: 170 mmHg
